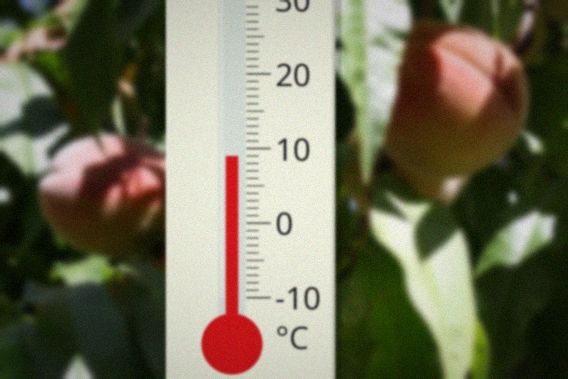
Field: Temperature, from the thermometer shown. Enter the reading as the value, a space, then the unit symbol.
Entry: 9 °C
